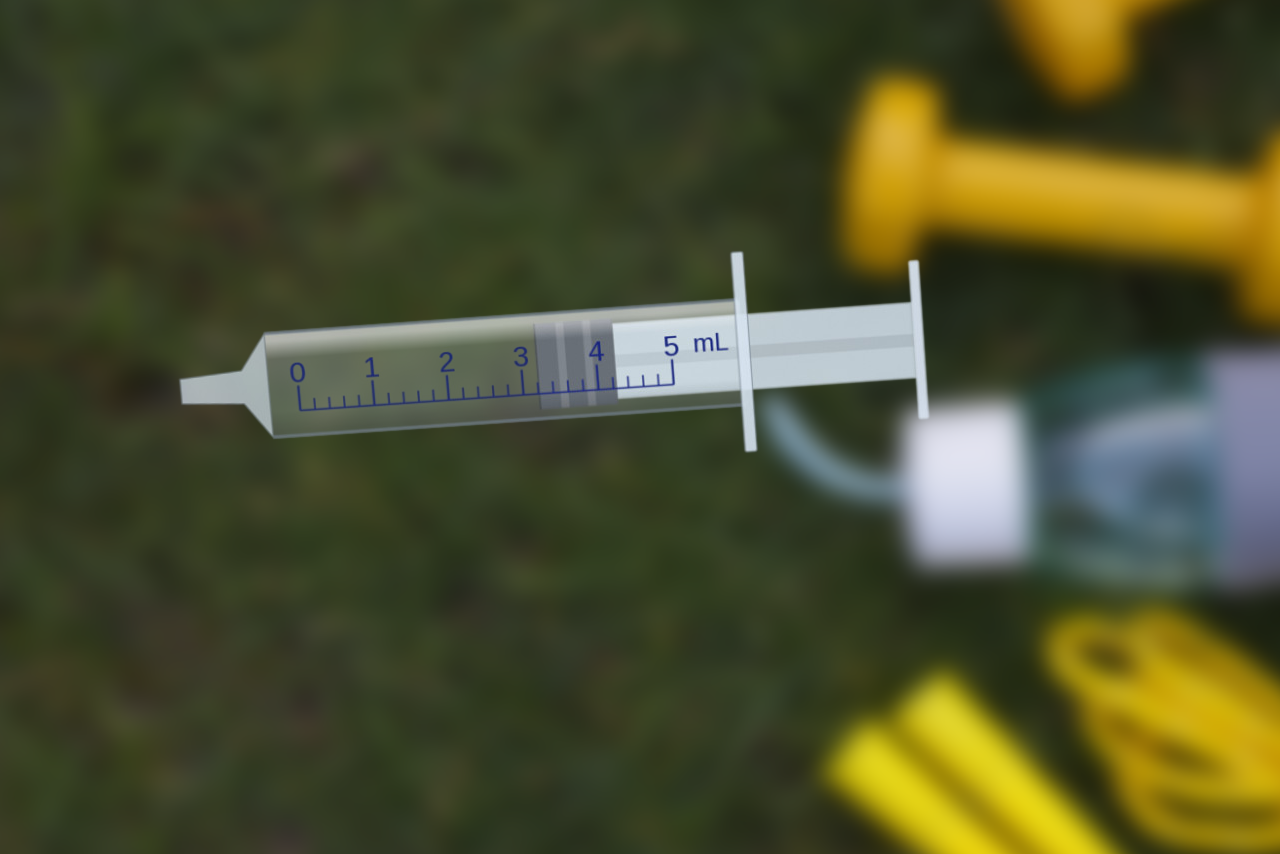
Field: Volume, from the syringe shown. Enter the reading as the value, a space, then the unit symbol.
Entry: 3.2 mL
